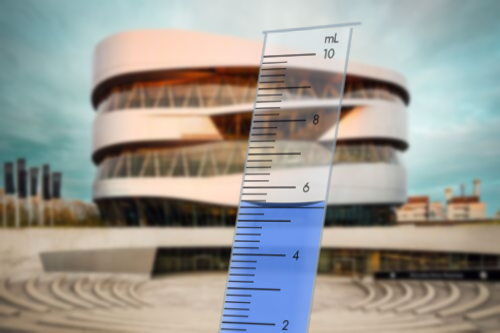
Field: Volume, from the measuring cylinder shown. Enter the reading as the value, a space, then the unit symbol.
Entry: 5.4 mL
